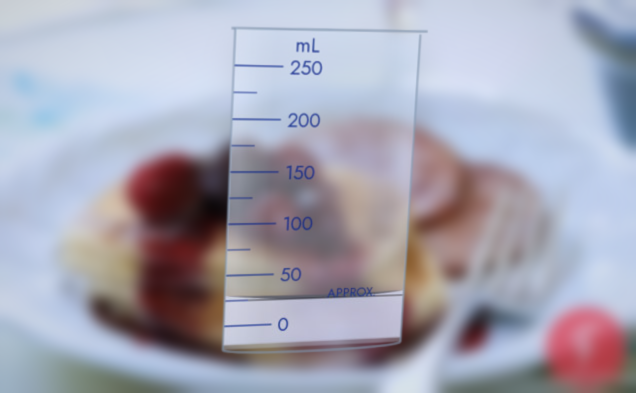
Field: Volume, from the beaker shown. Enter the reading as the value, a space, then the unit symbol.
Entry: 25 mL
